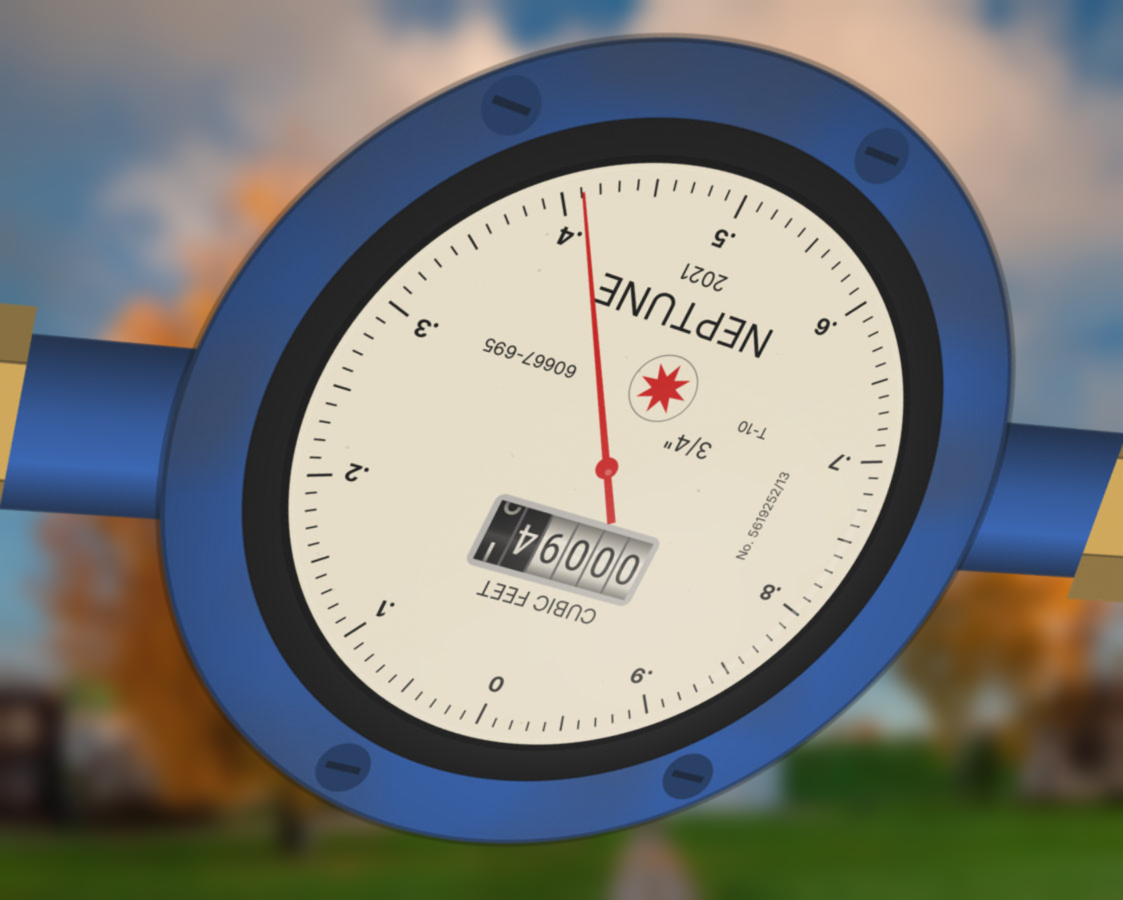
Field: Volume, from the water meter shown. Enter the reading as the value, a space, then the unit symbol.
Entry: 941.41 ft³
